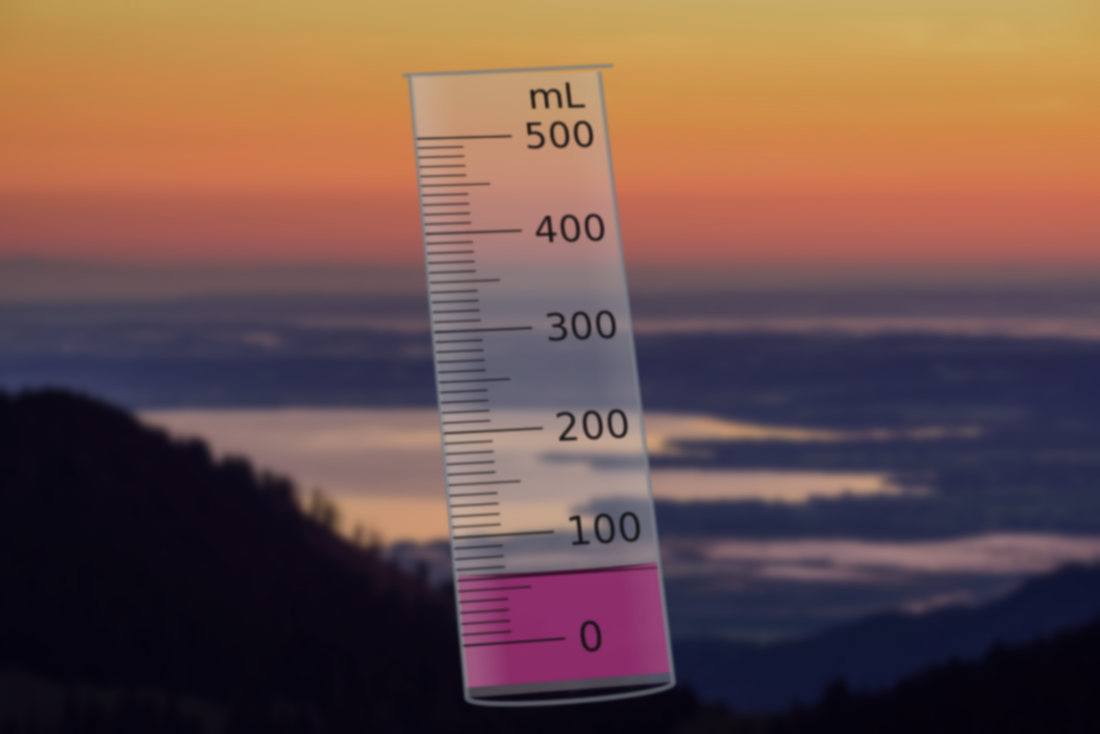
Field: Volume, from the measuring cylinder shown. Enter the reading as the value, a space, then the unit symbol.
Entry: 60 mL
